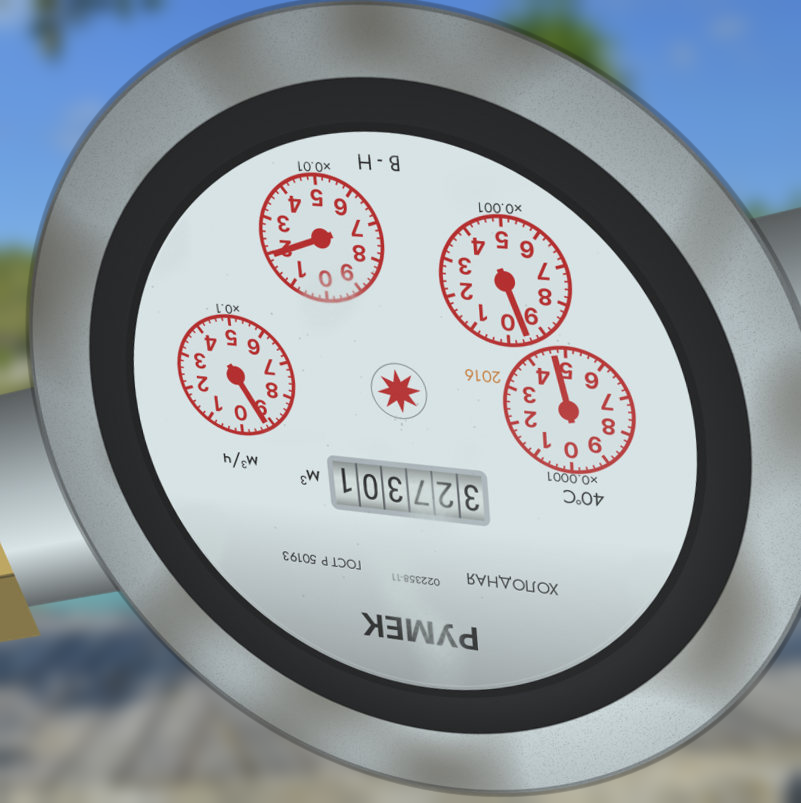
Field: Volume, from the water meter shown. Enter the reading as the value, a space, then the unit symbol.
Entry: 327300.9194 m³
